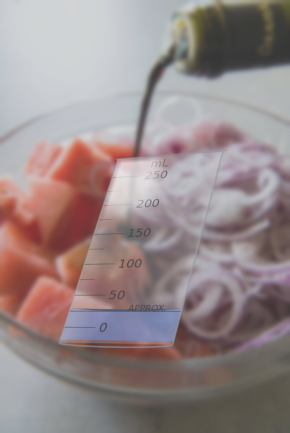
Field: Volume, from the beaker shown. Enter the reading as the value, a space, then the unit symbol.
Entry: 25 mL
